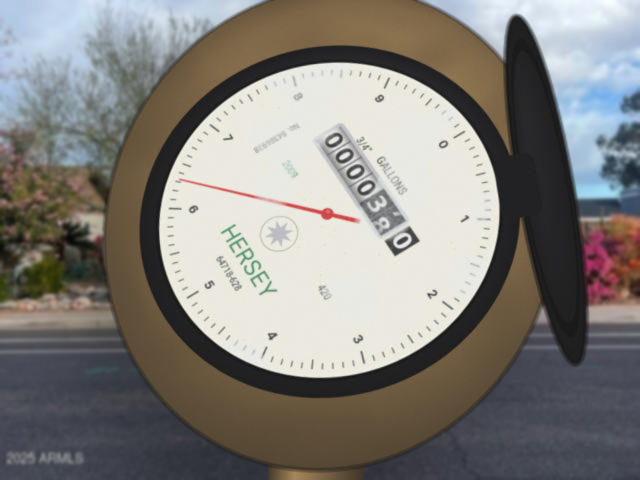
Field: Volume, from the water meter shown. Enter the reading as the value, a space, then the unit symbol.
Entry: 376.3 gal
